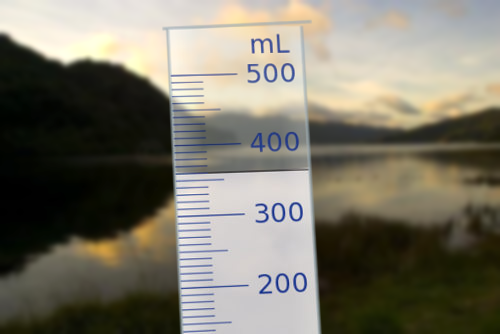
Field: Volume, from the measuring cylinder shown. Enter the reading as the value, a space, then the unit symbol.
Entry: 360 mL
